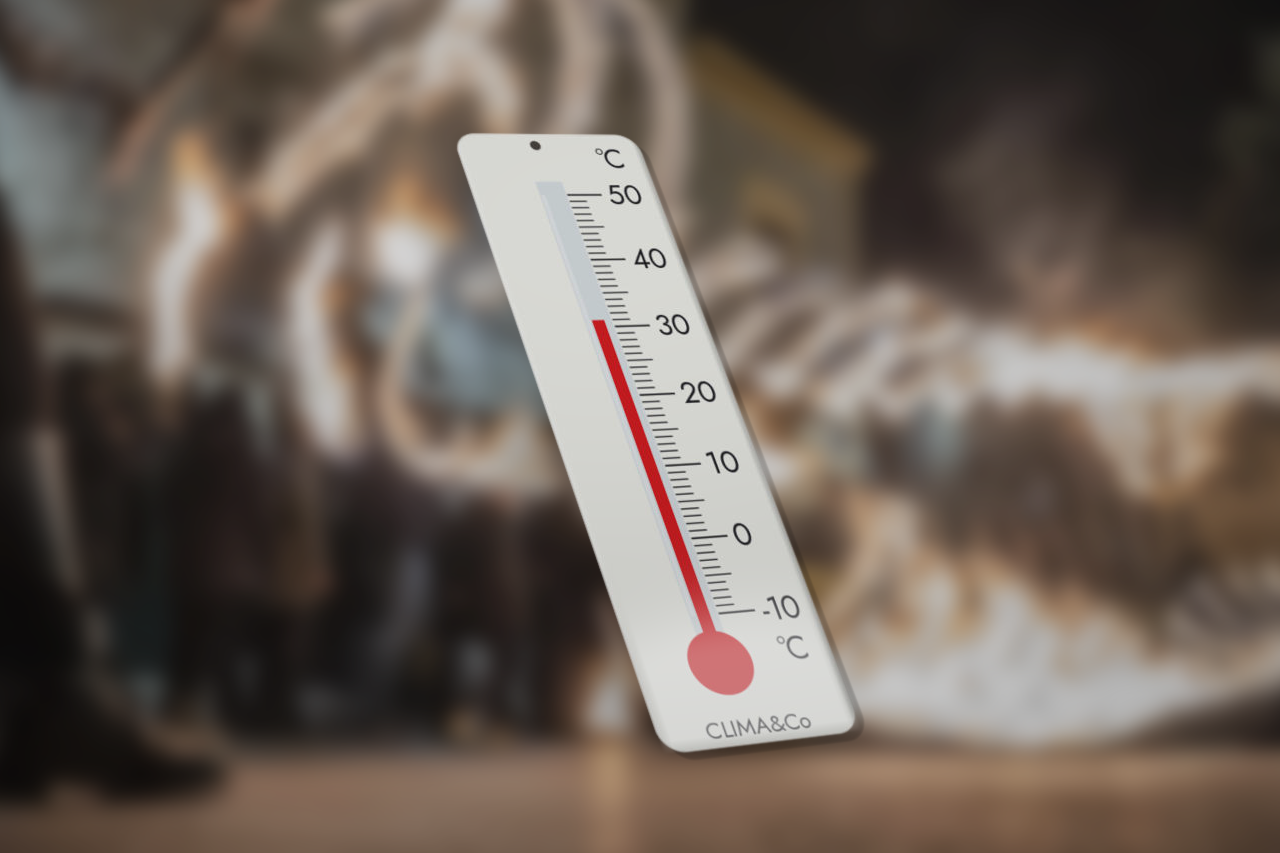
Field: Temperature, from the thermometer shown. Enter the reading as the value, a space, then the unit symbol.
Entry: 31 °C
